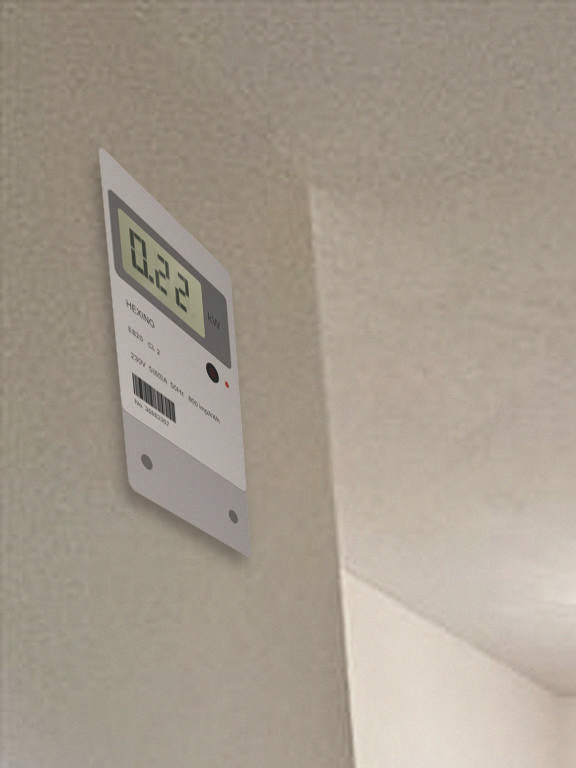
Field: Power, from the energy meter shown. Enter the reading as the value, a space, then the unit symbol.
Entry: 0.22 kW
